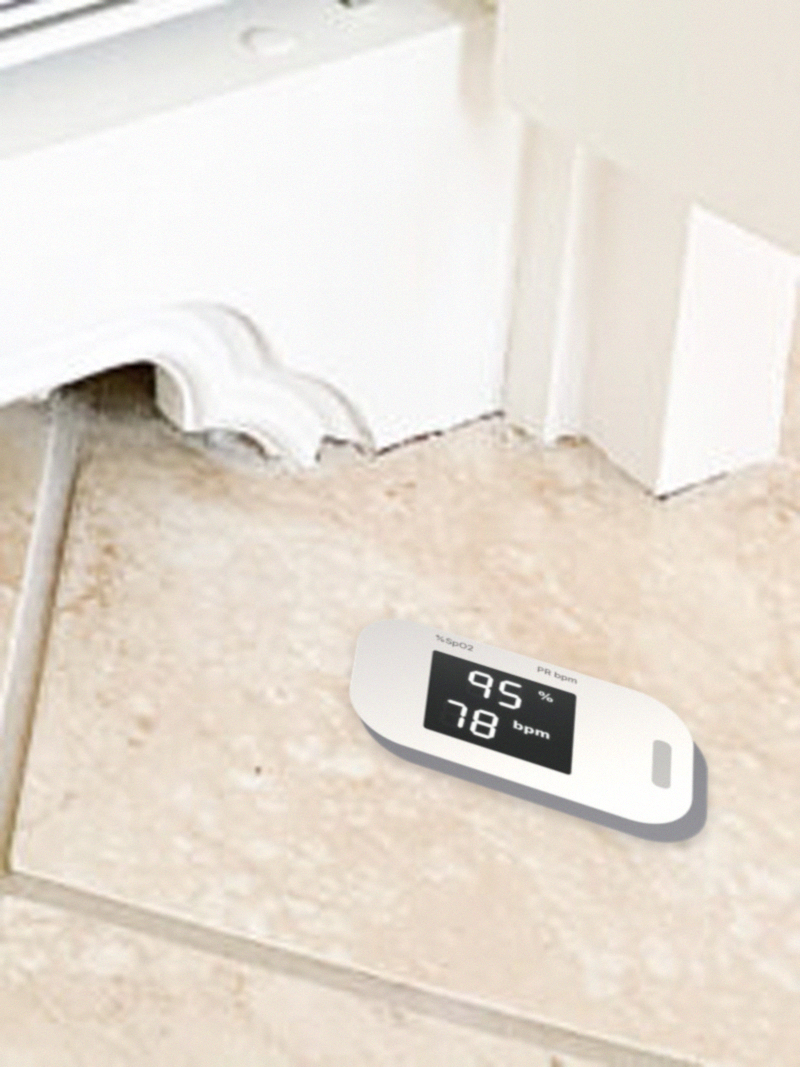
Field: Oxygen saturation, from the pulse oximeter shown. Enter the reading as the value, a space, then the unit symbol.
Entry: 95 %
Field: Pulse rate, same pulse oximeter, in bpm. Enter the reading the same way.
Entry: 78 bpm
